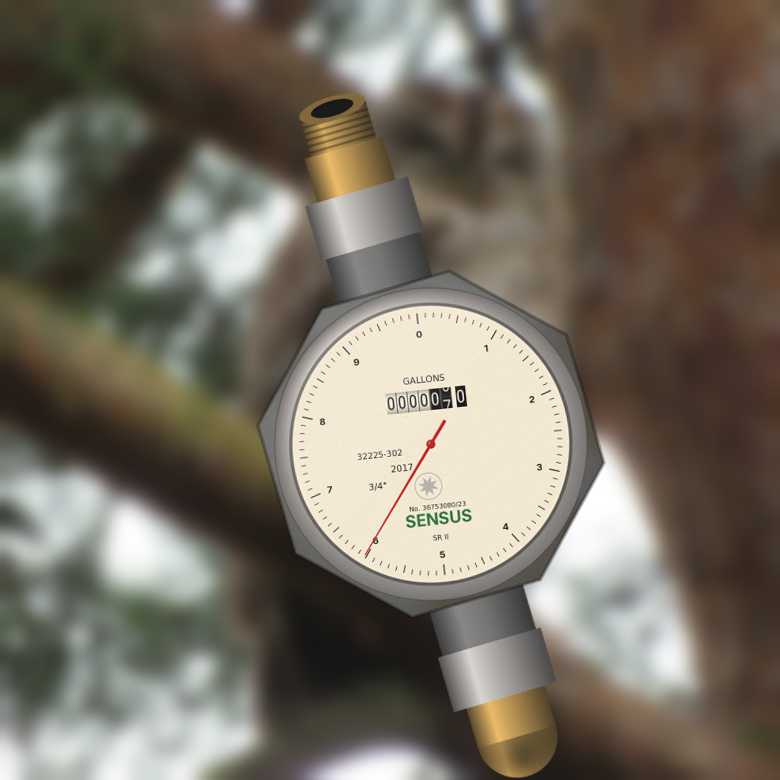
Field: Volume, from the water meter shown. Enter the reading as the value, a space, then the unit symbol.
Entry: 66.0 gal
